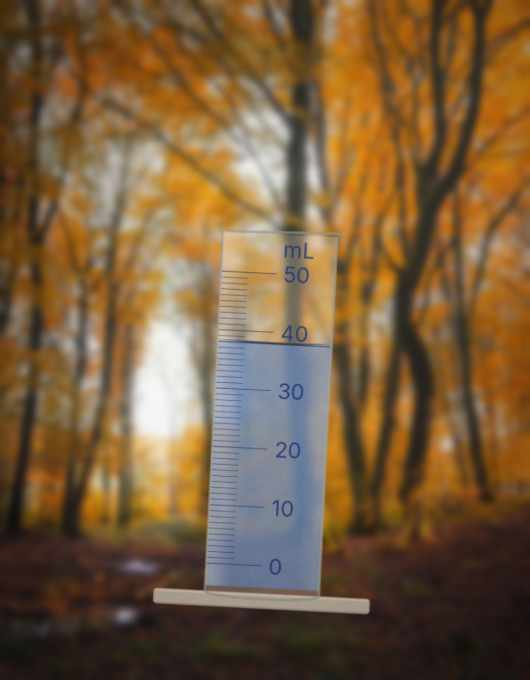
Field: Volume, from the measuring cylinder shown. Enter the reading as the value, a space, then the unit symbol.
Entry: 38 mL
